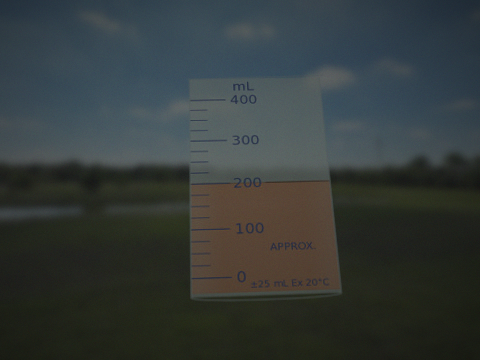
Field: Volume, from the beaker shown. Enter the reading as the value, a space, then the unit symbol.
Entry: 200 mL
